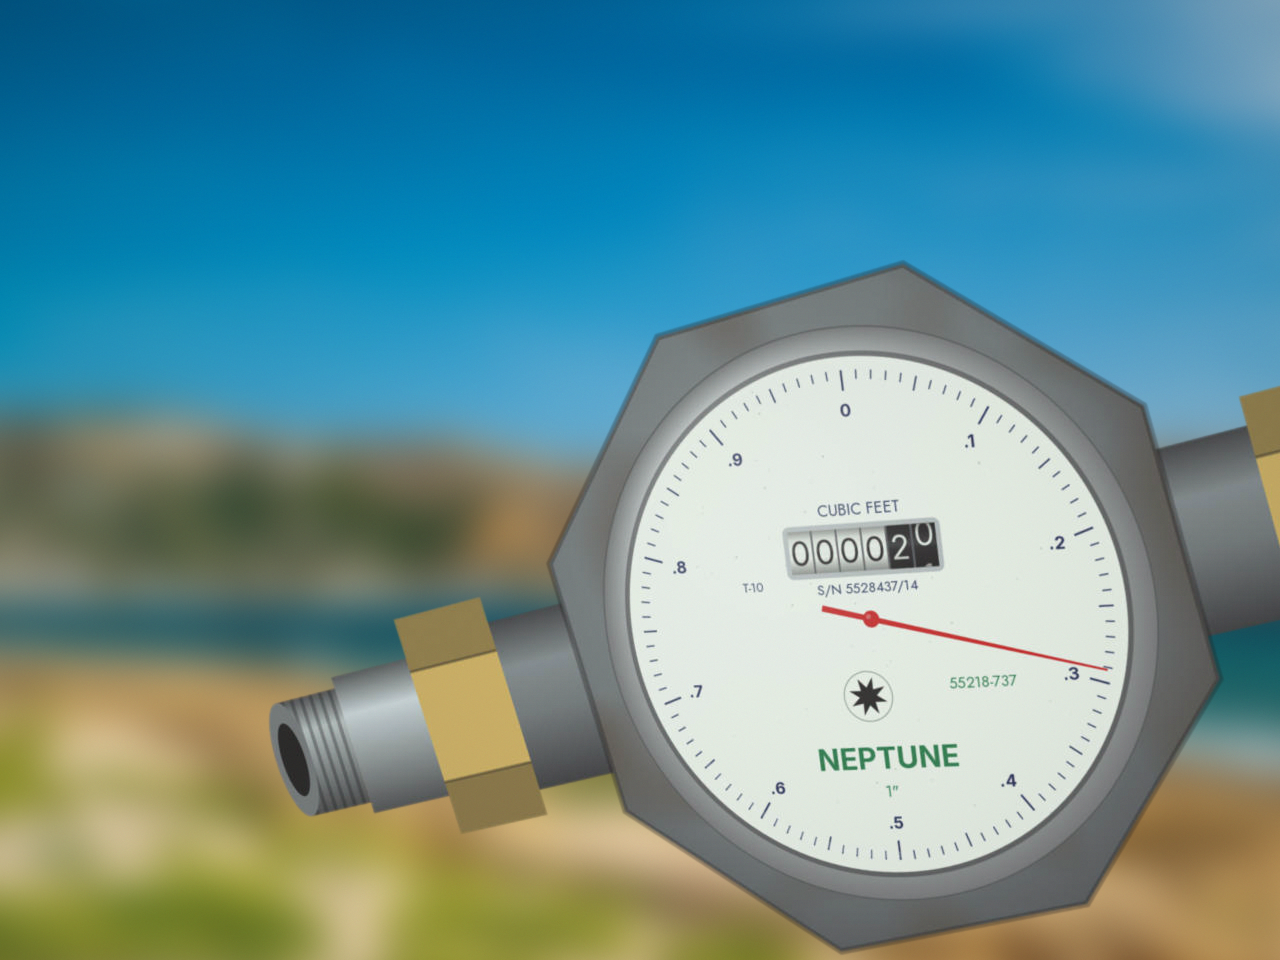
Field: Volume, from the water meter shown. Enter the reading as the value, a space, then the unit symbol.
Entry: 20.29 ft³
